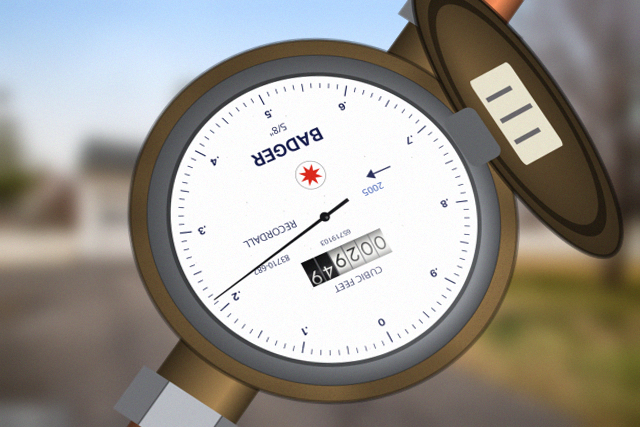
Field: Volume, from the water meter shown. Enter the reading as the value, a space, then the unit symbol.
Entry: 2949.21 ft³
